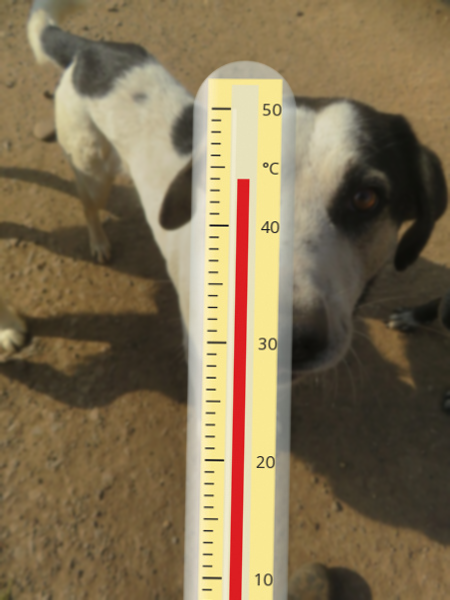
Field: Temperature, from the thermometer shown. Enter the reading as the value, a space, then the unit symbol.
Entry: 44 °C
